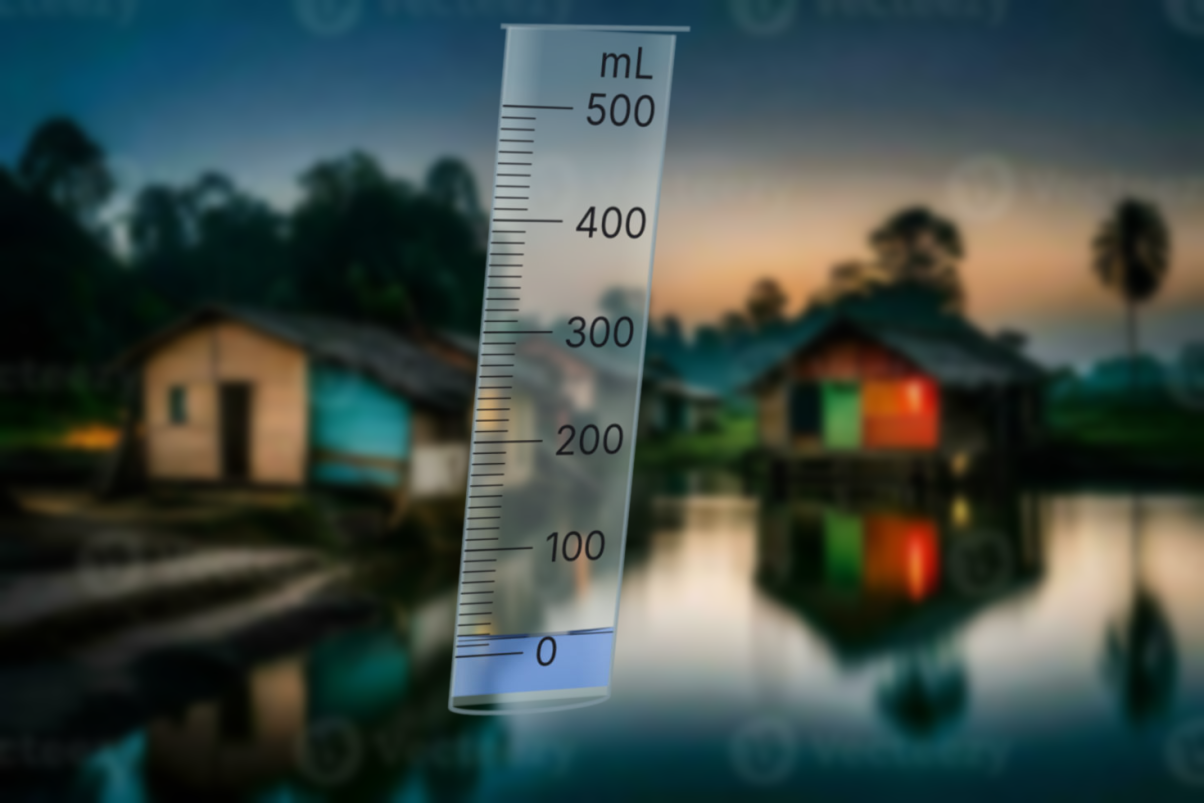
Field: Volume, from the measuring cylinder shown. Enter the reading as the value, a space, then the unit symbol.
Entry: 15 mL
